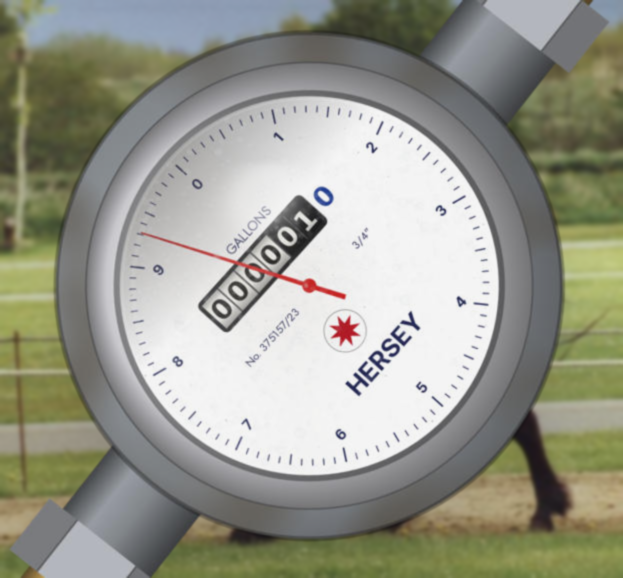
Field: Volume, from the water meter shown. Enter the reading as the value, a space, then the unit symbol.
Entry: 9.3 gal
